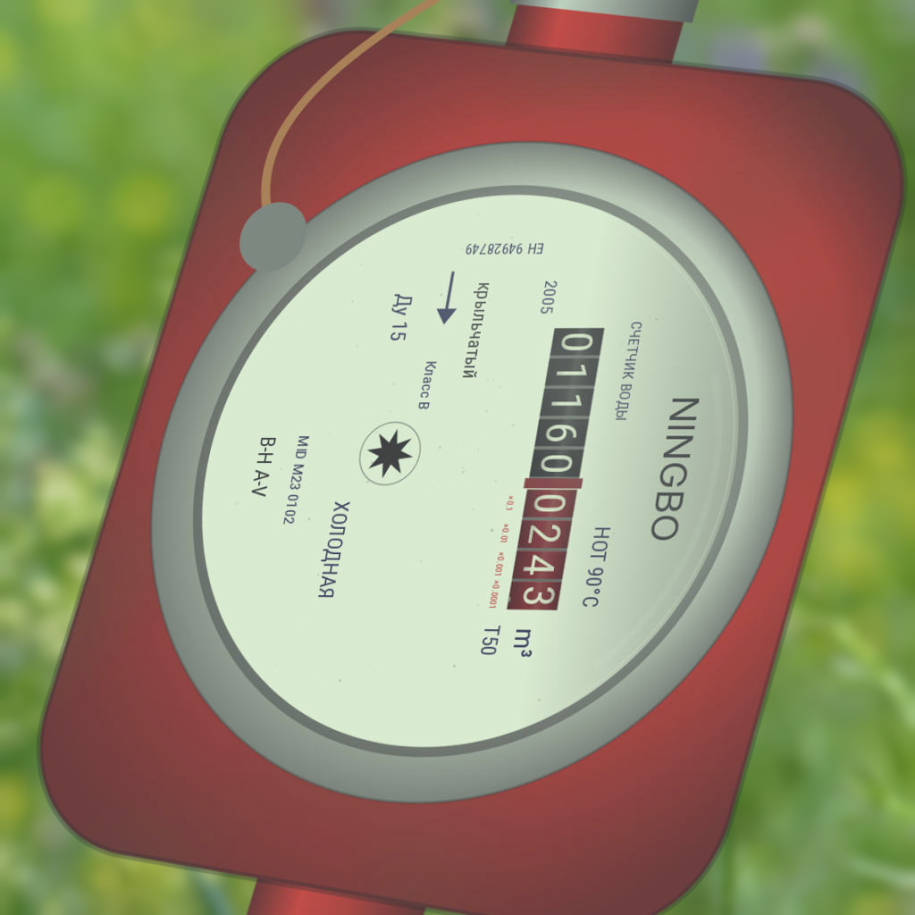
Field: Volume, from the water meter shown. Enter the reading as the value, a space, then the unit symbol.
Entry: 1160.0243 m³
